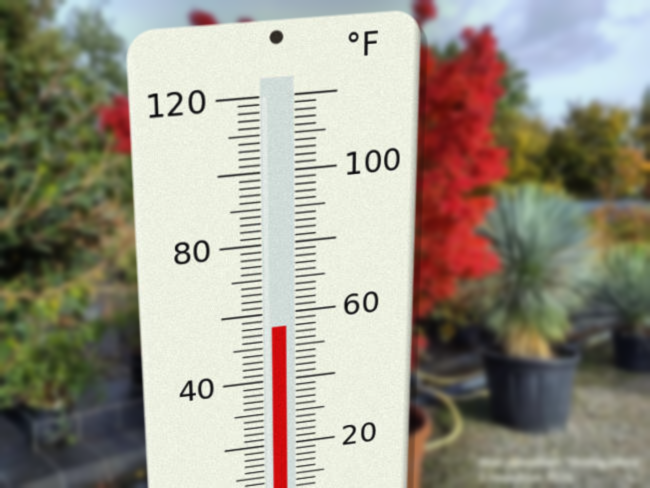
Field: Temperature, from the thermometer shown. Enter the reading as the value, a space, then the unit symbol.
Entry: 56 °F
